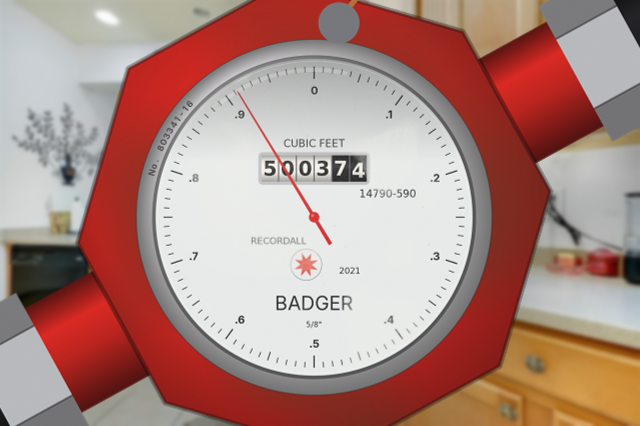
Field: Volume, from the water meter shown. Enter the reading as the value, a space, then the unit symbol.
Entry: 500373.91 ft³
